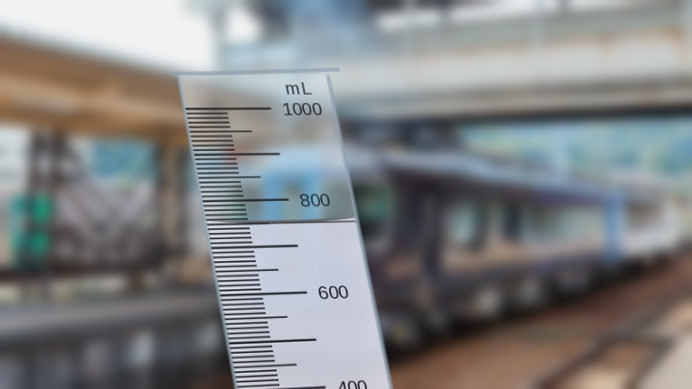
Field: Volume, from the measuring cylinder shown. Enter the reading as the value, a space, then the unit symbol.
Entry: 750 mL
